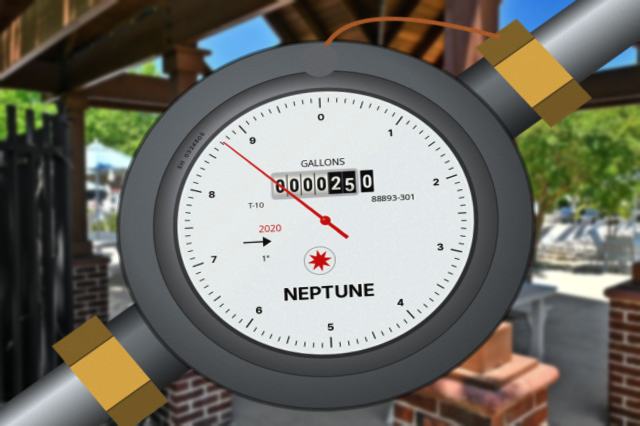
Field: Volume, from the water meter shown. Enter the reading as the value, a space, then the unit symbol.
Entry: 248.7 gal
